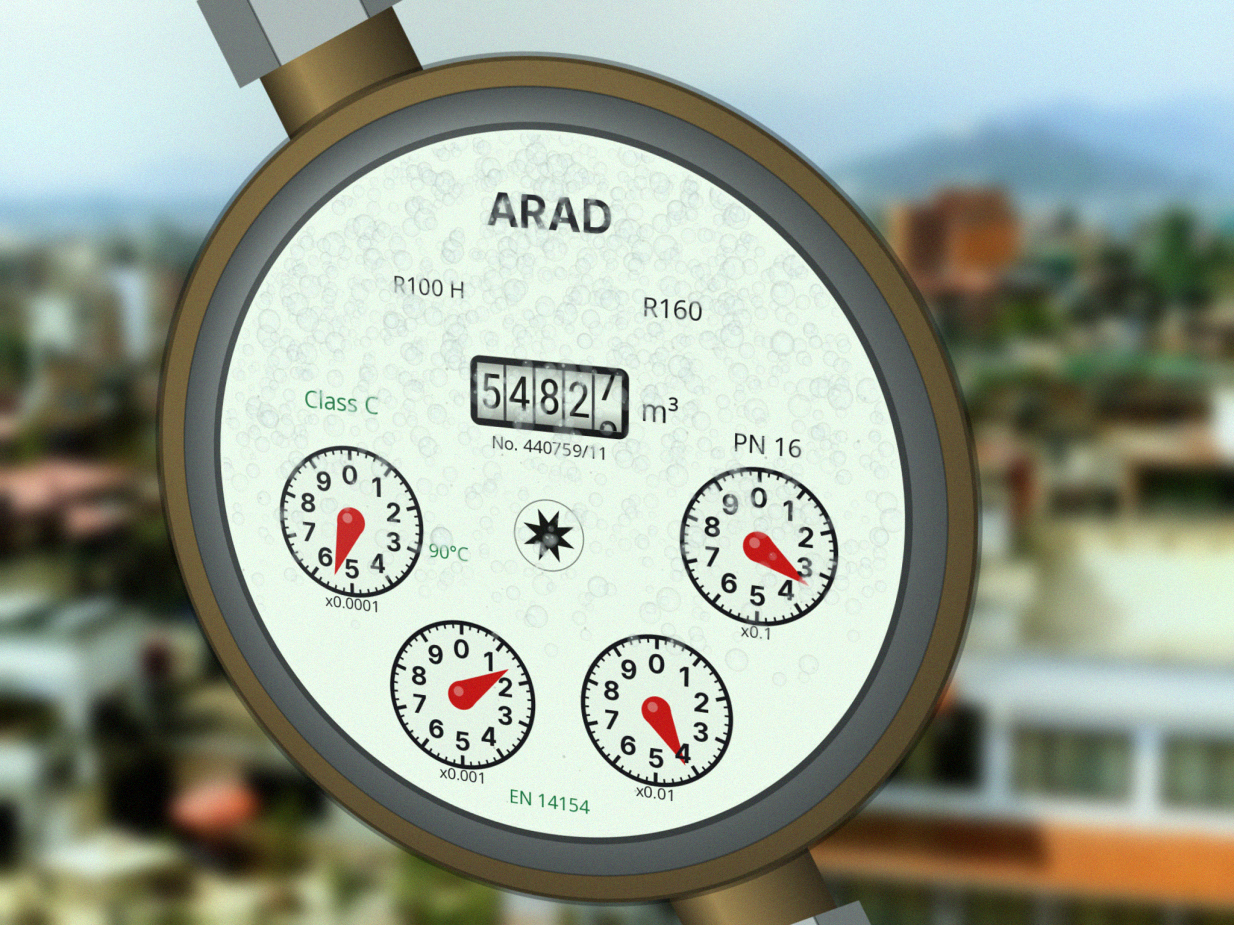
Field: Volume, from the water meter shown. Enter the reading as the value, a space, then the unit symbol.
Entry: 54827.3415 m³
